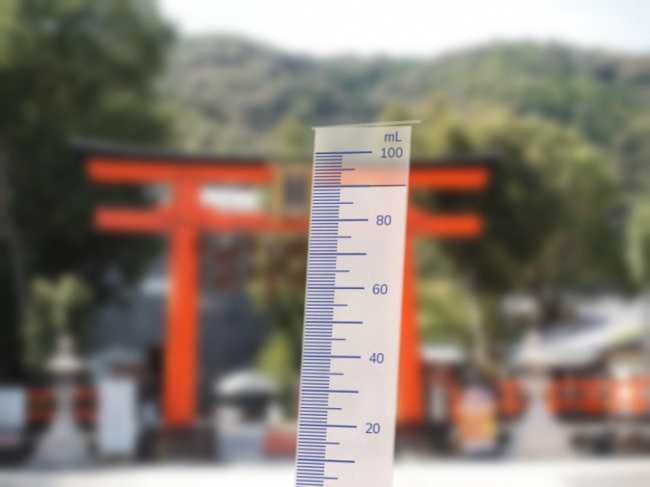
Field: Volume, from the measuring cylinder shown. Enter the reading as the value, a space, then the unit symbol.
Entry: 90 mL
